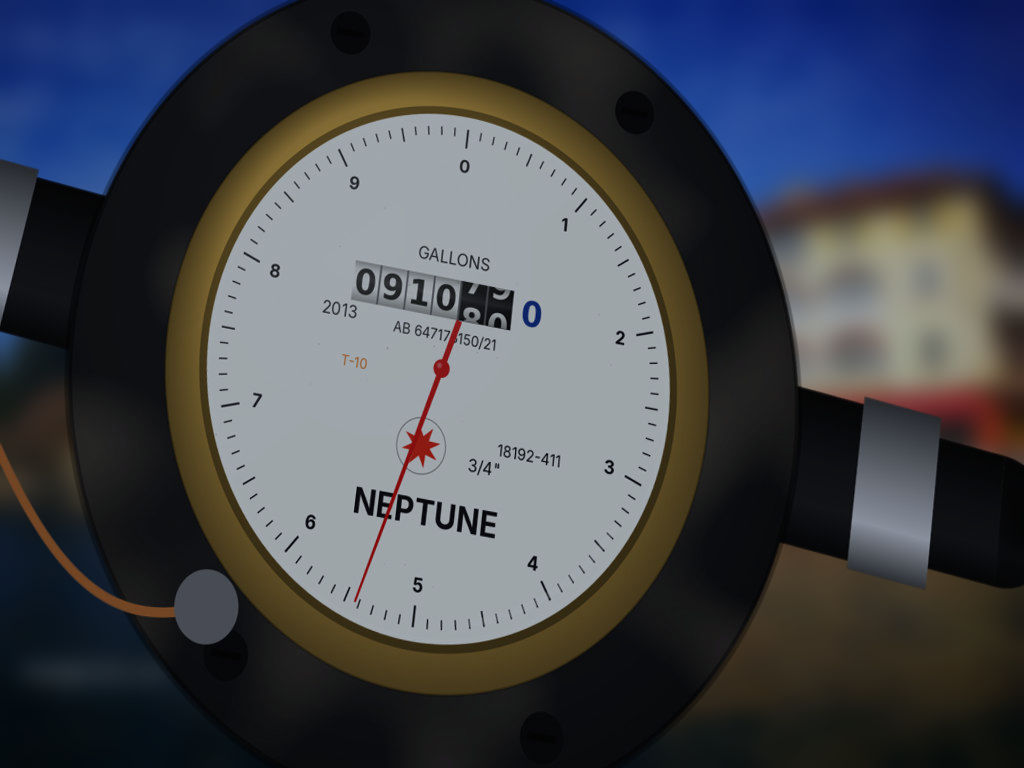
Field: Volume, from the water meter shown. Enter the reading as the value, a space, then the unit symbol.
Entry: 910795.4 gal
